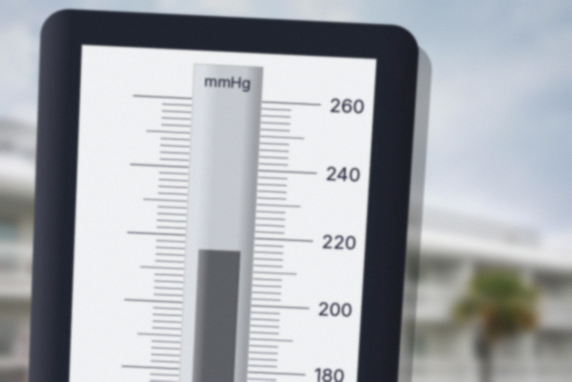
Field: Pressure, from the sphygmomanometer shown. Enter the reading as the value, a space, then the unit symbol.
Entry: 216 mmHg
